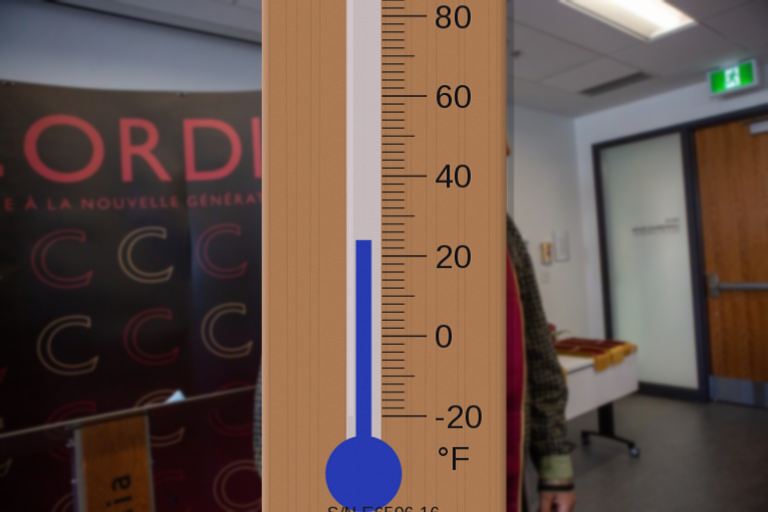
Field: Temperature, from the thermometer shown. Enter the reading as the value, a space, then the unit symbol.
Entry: 24 °F
